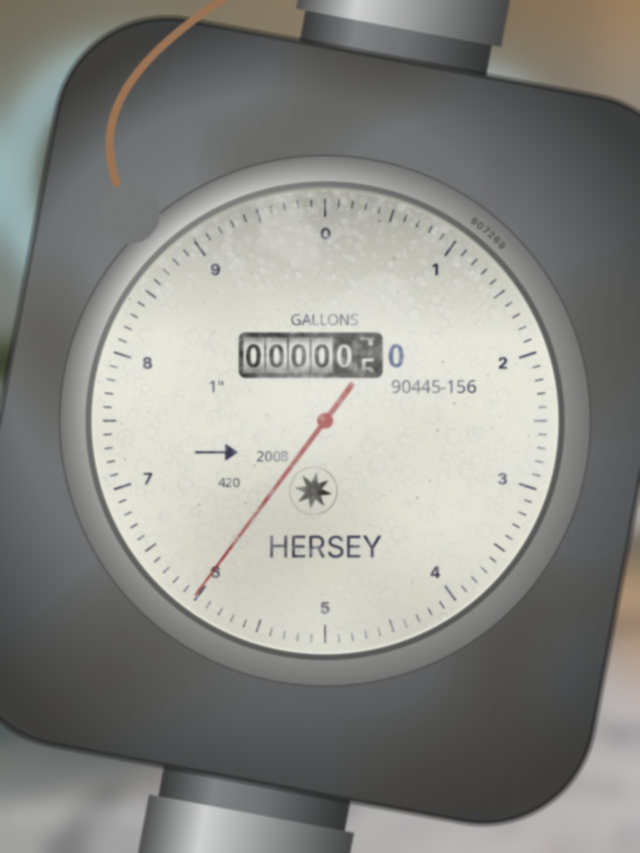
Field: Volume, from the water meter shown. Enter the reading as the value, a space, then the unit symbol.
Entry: 46.0 gal
